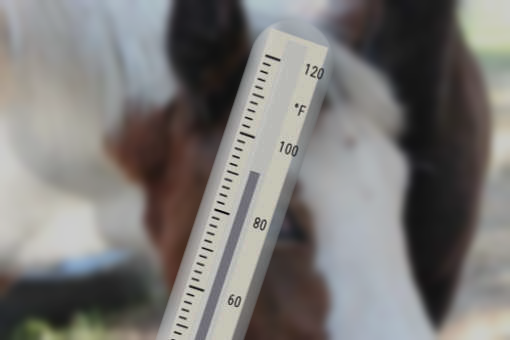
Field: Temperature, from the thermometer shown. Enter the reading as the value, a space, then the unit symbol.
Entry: 92 °F
